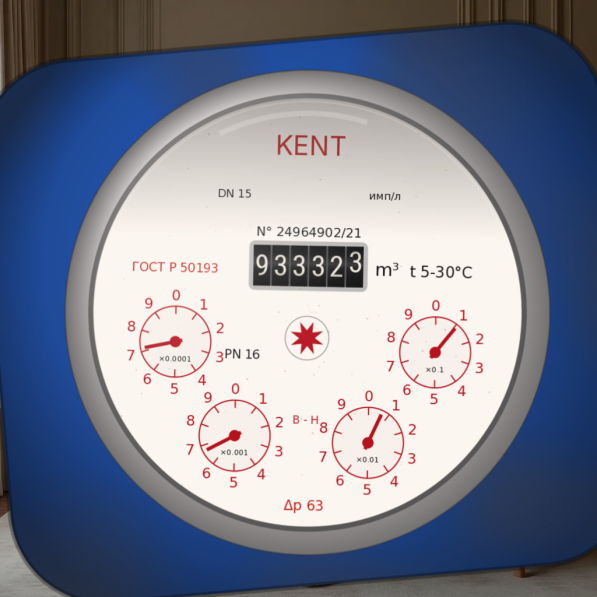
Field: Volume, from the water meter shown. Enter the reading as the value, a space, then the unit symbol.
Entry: 933323.1067 m³
